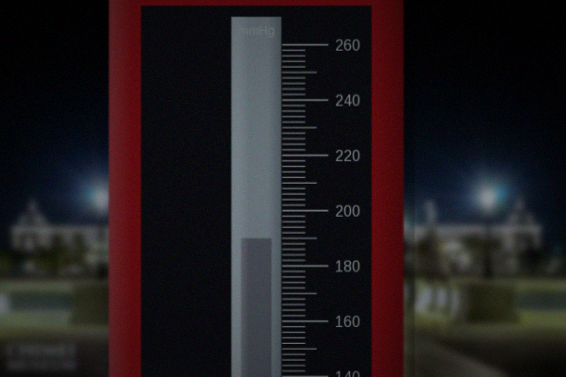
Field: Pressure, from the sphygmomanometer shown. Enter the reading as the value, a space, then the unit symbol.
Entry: 190 mmHg
